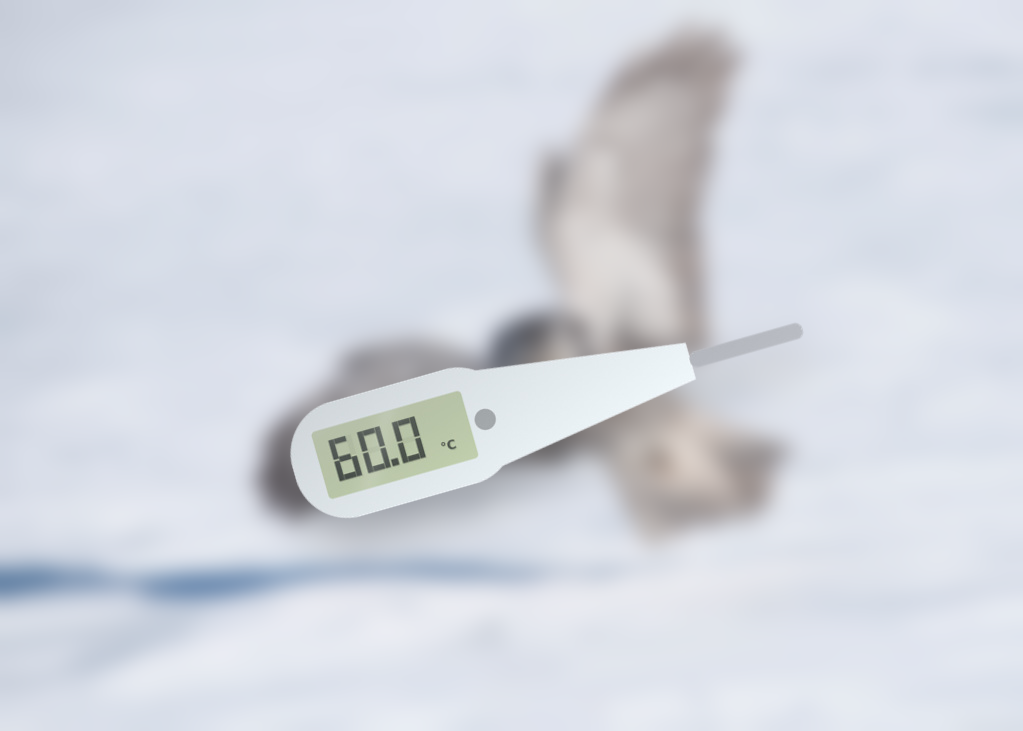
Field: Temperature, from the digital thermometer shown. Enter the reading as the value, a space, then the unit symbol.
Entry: 60.0 °C
